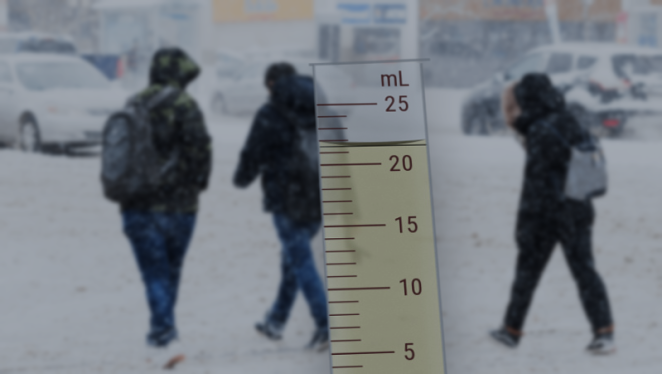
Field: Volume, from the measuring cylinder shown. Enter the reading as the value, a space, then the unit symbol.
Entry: 21.5 mL
